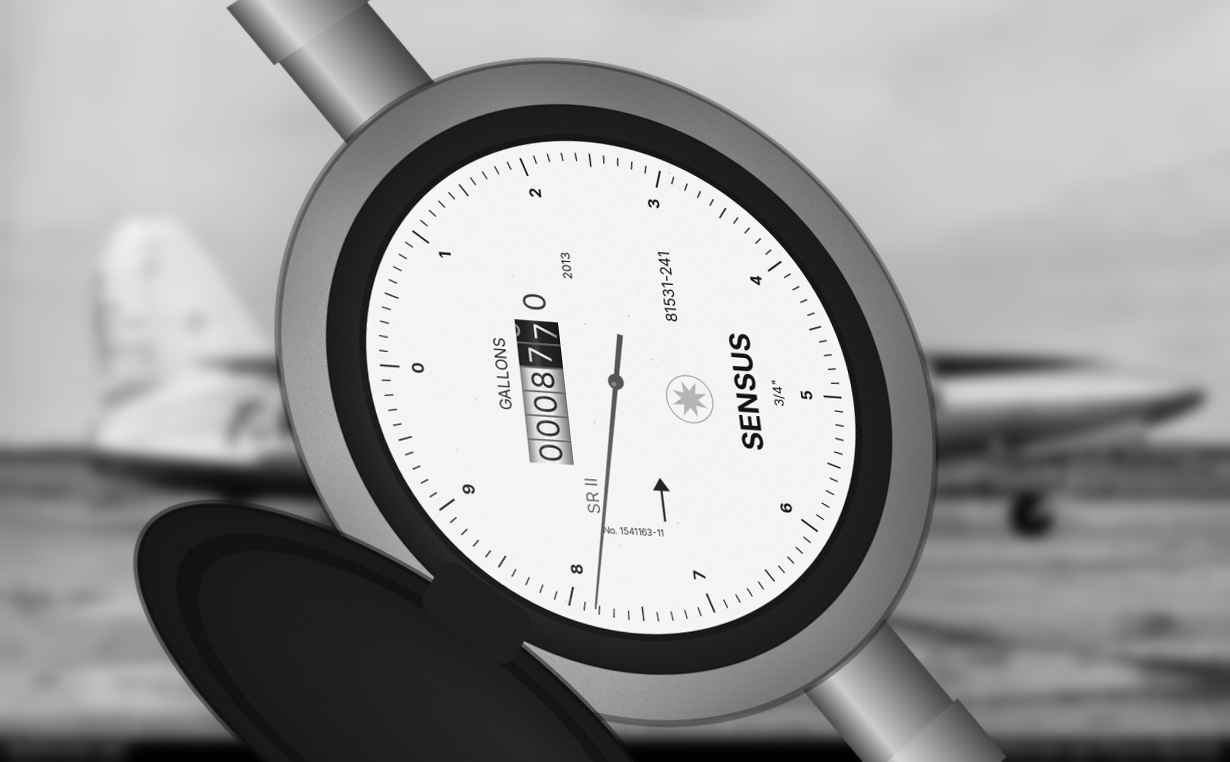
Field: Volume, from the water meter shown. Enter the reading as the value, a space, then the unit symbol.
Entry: 8767.8 gal
